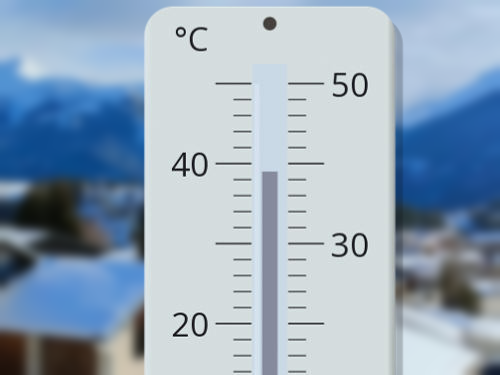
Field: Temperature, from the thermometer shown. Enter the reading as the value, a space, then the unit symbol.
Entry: 39 °C
